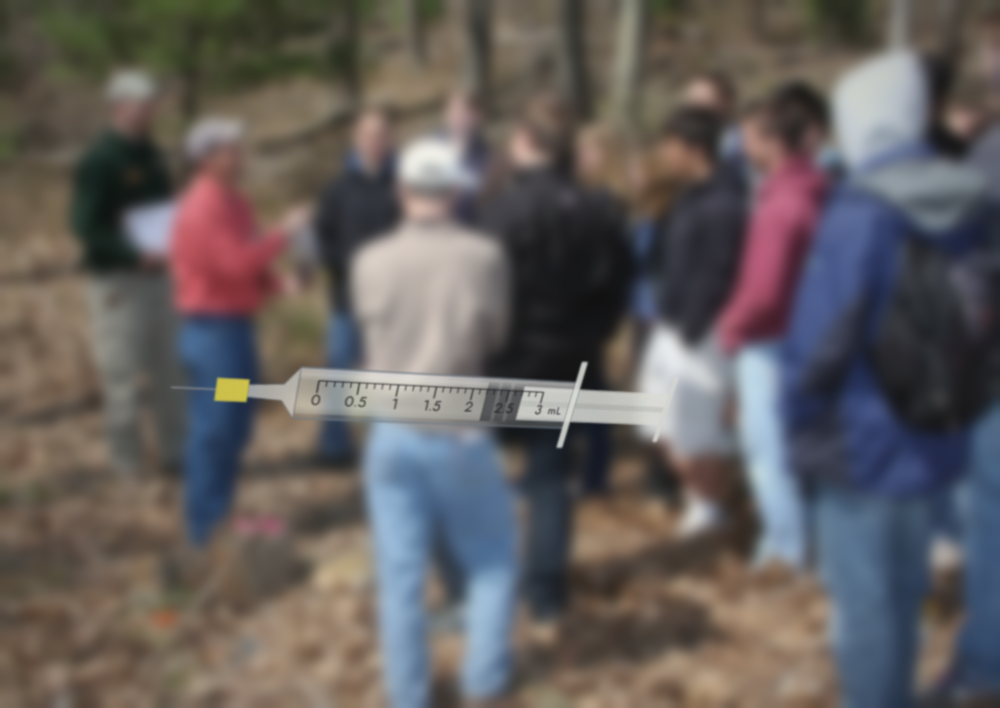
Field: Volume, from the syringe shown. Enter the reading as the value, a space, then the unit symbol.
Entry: 2.2 mL
